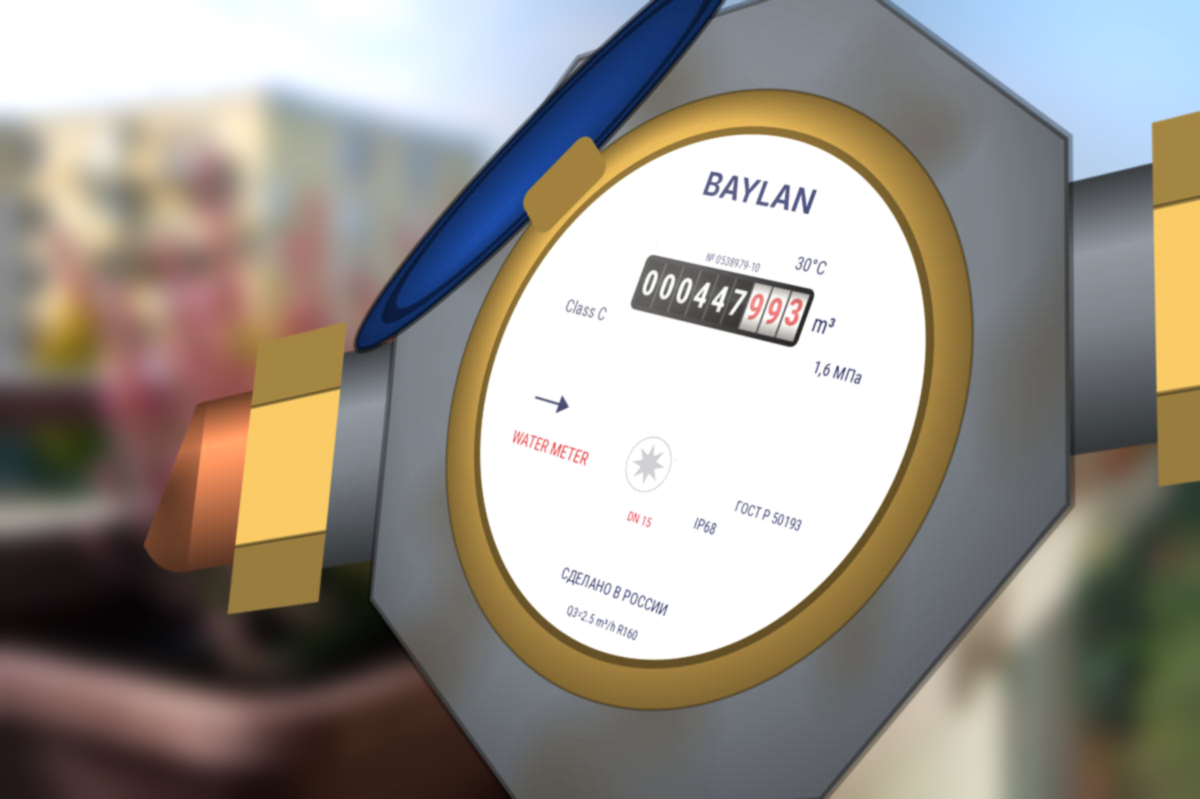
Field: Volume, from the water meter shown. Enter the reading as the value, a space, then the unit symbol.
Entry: 447.993 m³
